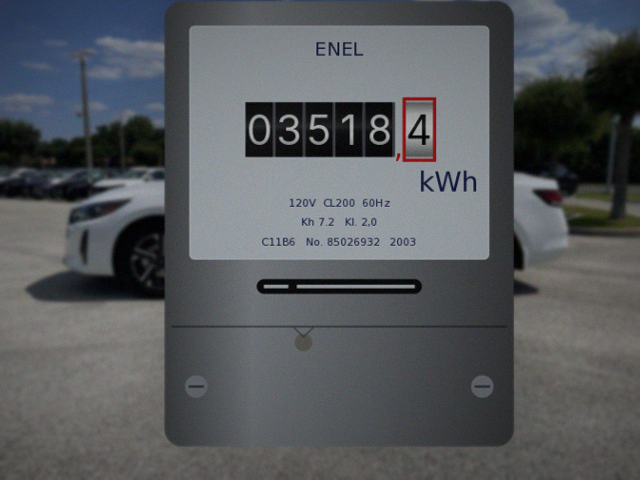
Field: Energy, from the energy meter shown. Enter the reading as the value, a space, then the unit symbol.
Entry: 3518.4 kWh
